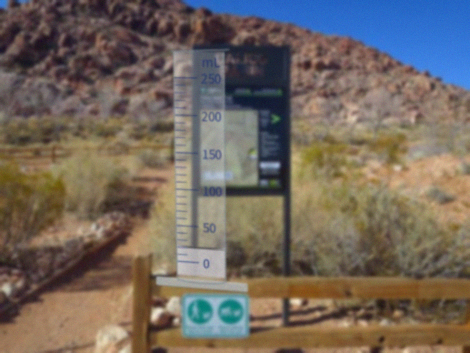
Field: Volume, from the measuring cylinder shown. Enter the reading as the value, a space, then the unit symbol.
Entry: 20 mL
